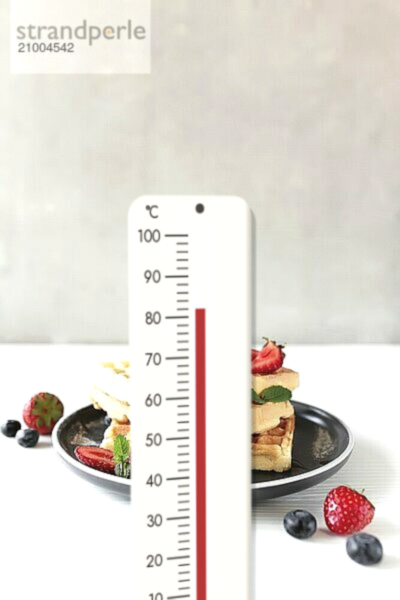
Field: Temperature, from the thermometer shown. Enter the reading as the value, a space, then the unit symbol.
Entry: 82 °C
